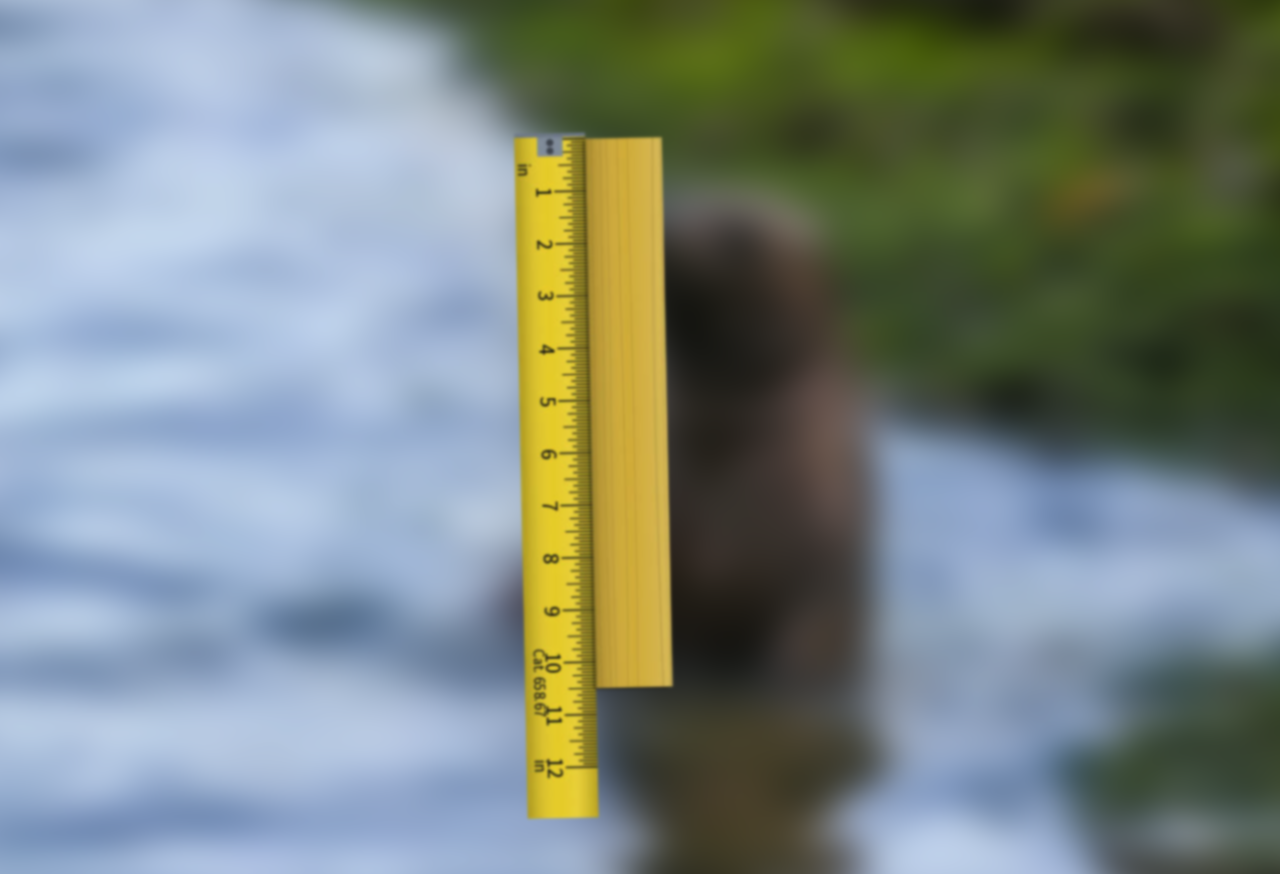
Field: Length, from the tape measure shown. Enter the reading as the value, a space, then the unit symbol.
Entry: 10.5 in
